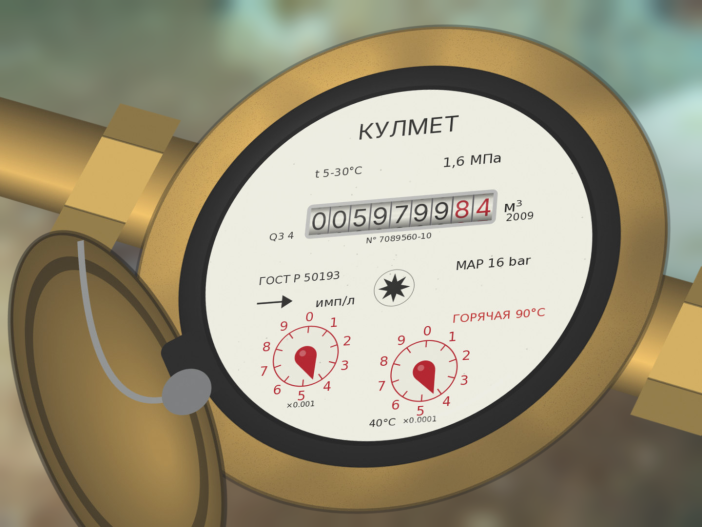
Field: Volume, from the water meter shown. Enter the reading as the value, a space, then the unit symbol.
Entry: 59799.8444 m³
